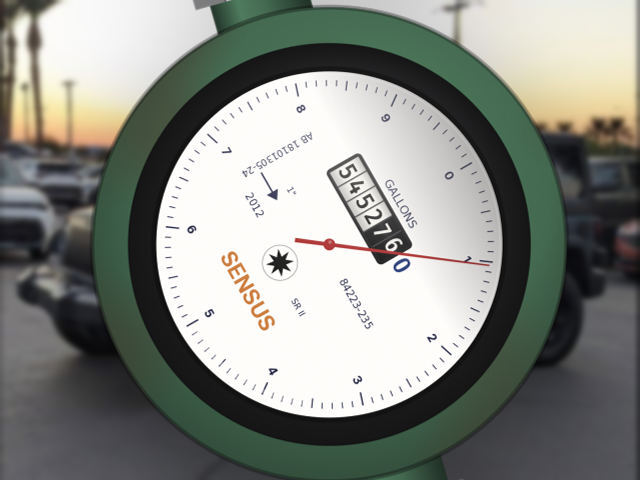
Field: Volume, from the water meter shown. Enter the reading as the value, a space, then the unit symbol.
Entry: 5452761.0 gal
